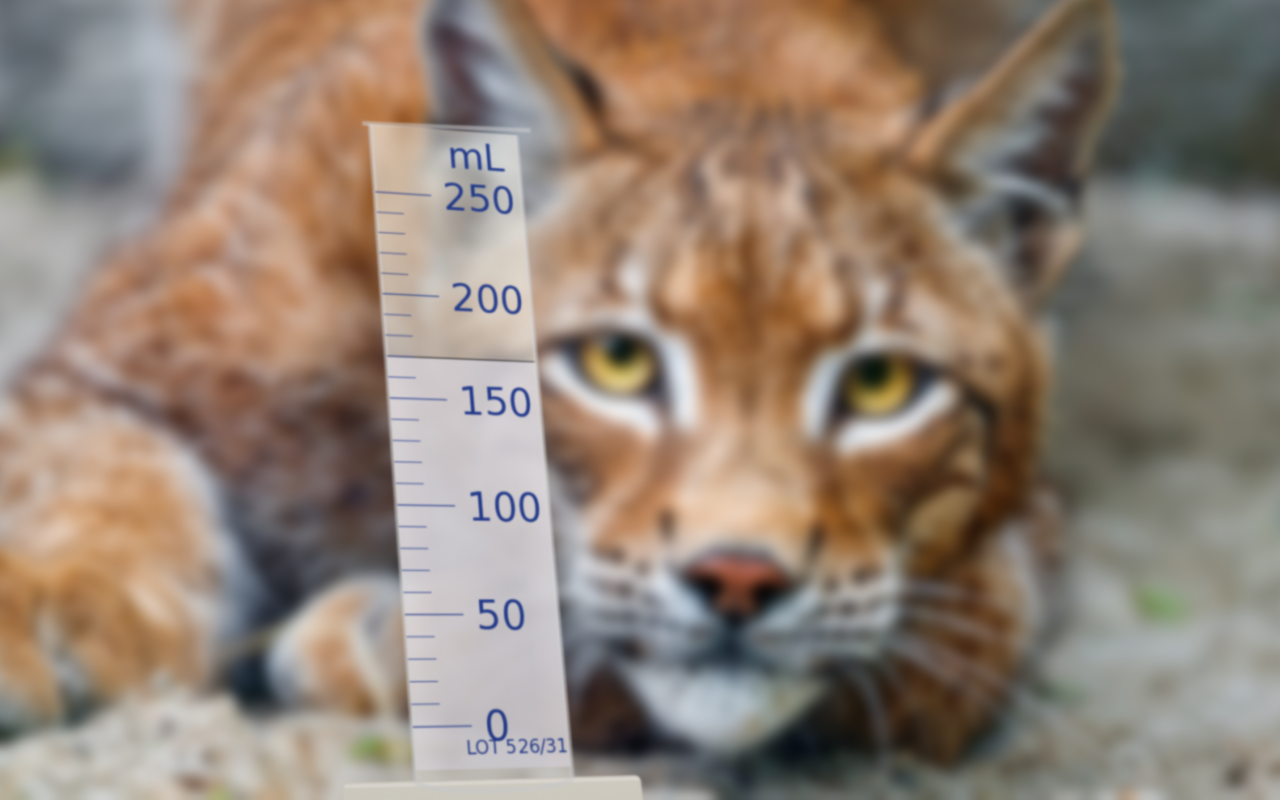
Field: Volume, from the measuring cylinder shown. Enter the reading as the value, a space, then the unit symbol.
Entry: 170 mL
